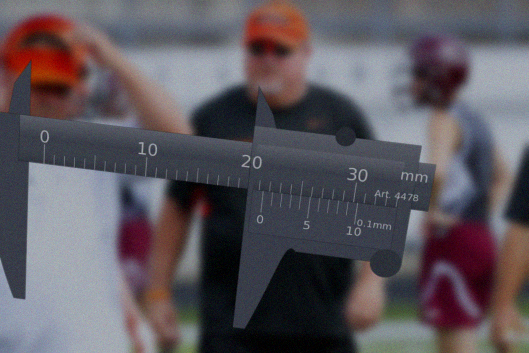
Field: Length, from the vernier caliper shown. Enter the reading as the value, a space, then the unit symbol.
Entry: 21.4 mm
